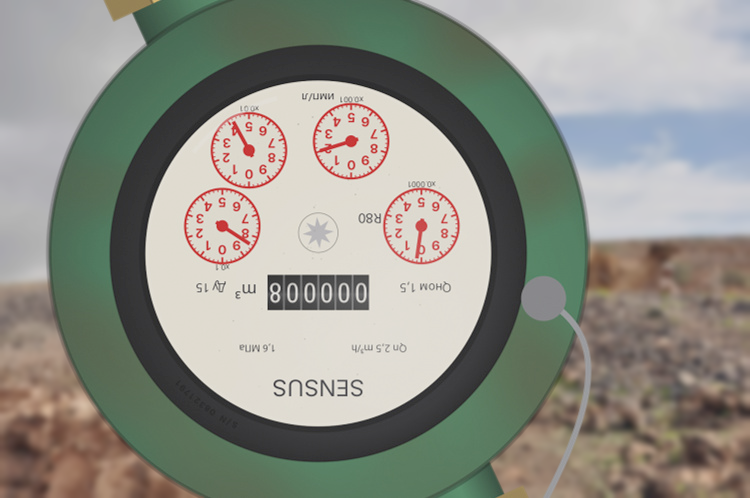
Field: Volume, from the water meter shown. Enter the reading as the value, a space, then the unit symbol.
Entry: 8.8420 m³
